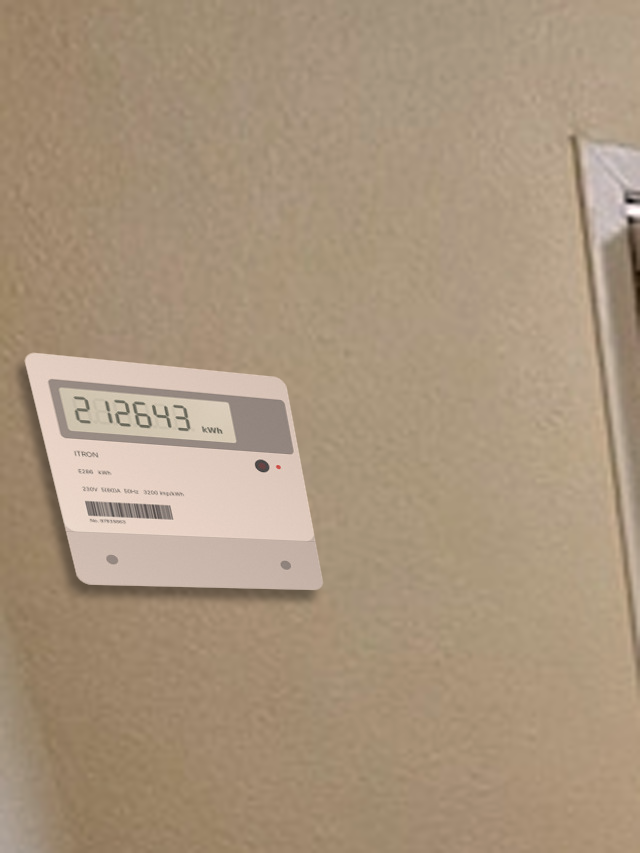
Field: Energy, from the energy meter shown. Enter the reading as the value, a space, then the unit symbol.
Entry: 212643 kWh
